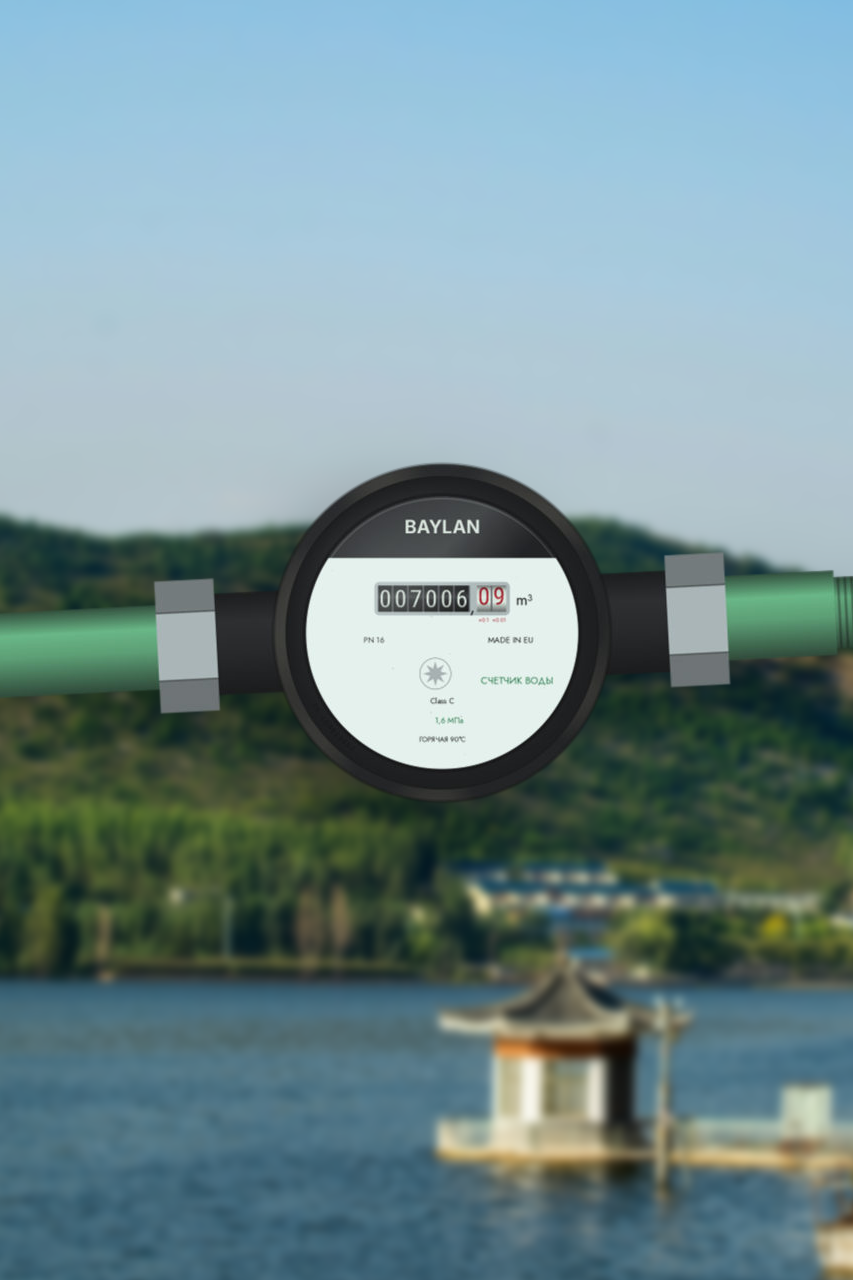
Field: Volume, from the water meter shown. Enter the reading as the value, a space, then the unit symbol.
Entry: 7006.09 m³
